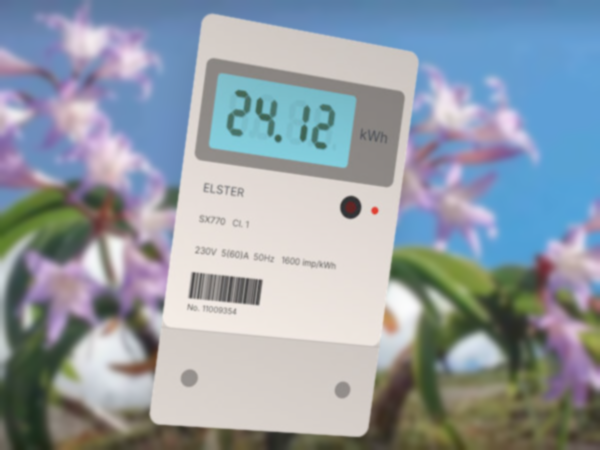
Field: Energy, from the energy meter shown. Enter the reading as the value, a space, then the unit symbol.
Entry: 24.12 kWh
